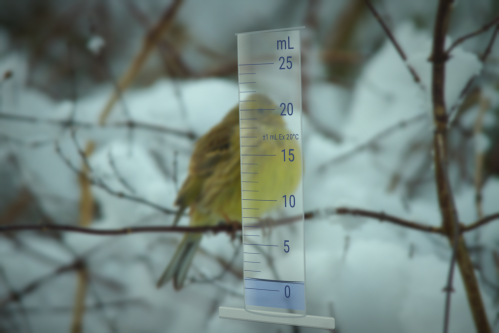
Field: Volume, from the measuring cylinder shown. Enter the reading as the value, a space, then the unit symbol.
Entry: 1 mL
